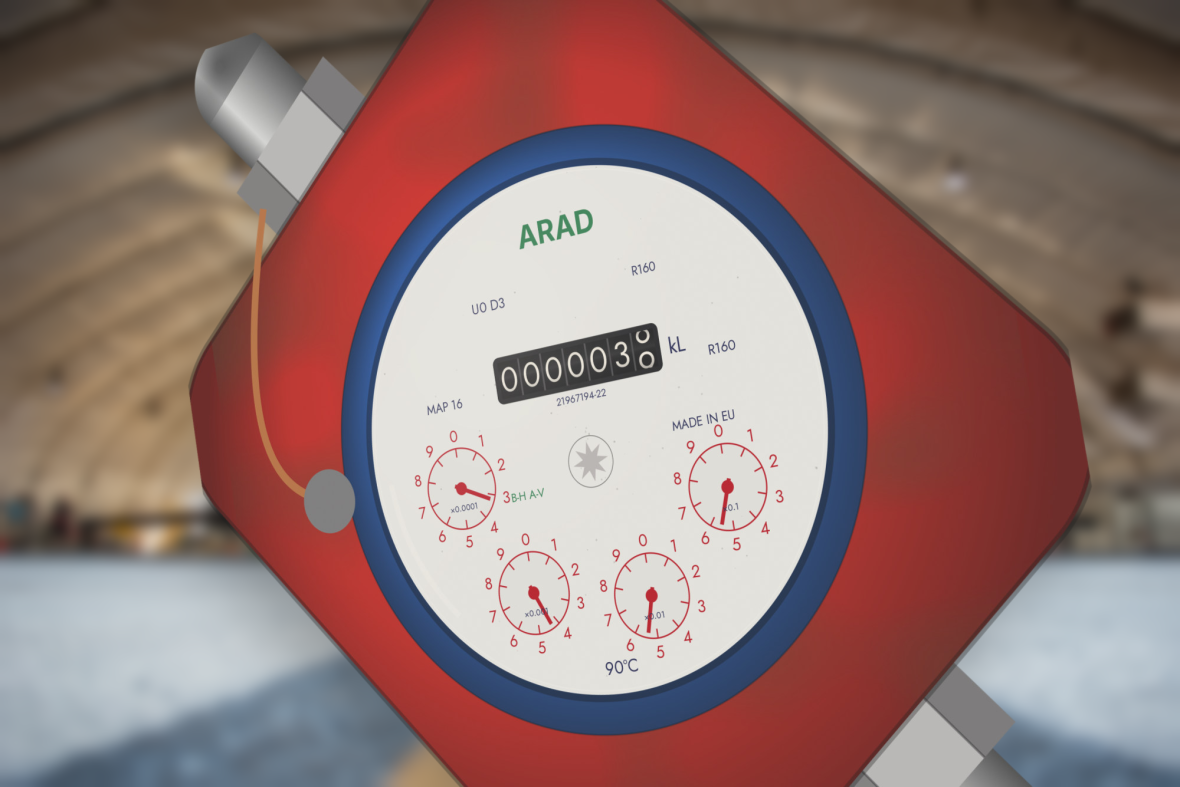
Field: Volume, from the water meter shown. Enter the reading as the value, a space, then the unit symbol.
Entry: 38.5543 kL
